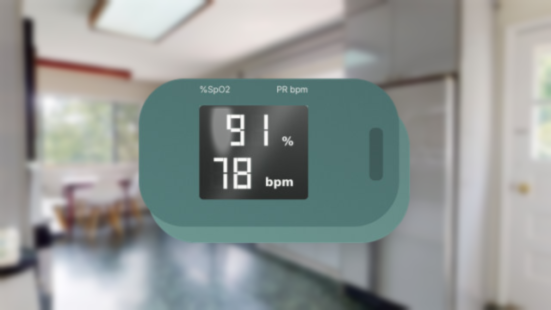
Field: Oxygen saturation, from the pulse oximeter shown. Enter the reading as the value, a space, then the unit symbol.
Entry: 91 %
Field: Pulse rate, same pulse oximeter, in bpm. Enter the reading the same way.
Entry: 78 bpm
